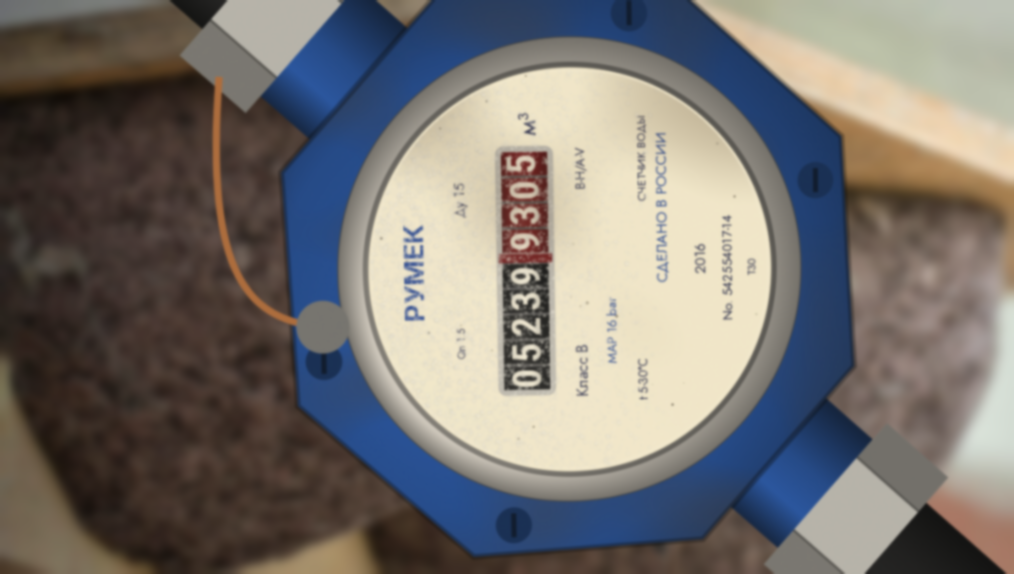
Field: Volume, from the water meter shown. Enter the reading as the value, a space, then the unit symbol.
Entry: 5239.9305 m³
